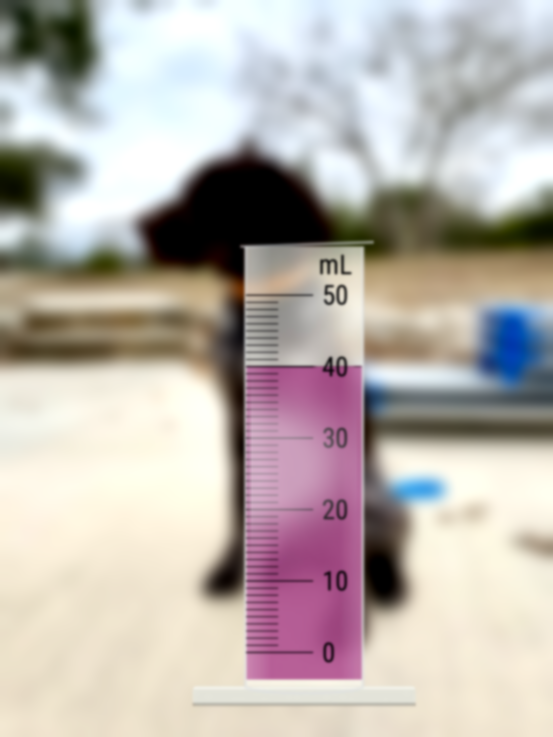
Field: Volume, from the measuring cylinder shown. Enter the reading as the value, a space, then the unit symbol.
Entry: 40 mL
